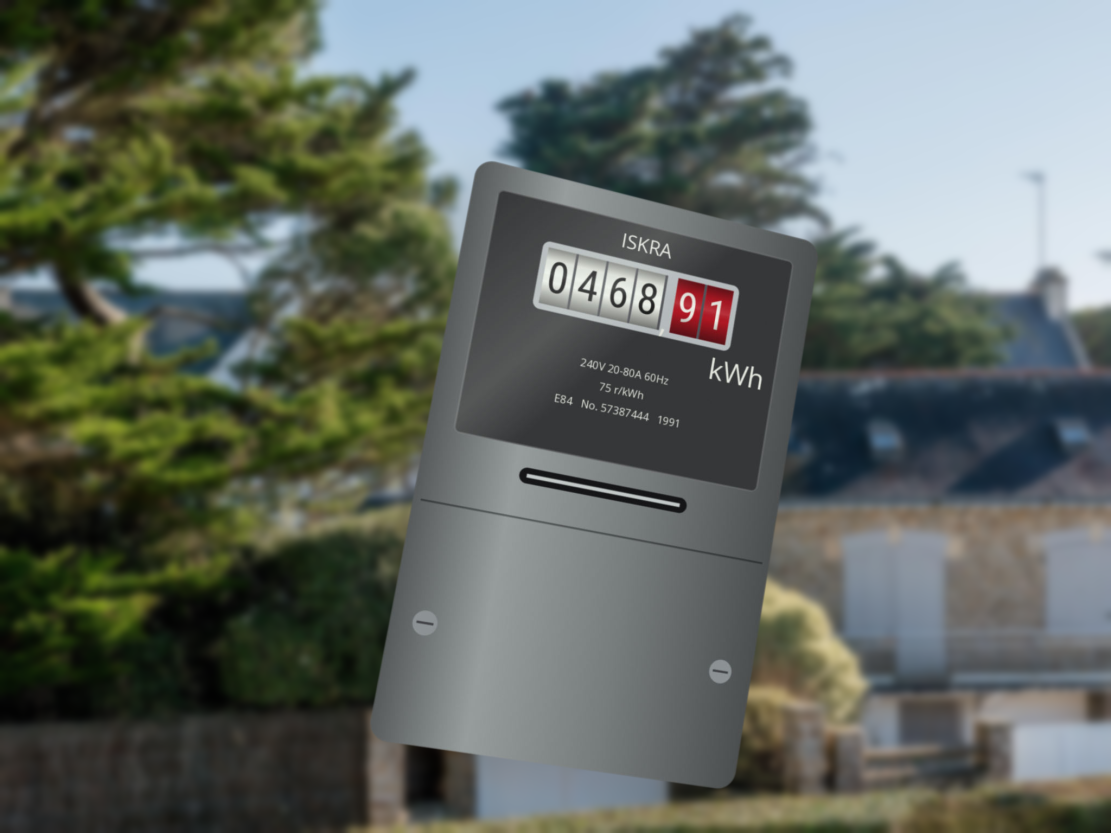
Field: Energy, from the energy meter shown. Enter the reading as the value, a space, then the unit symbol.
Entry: 468.91 kWh
